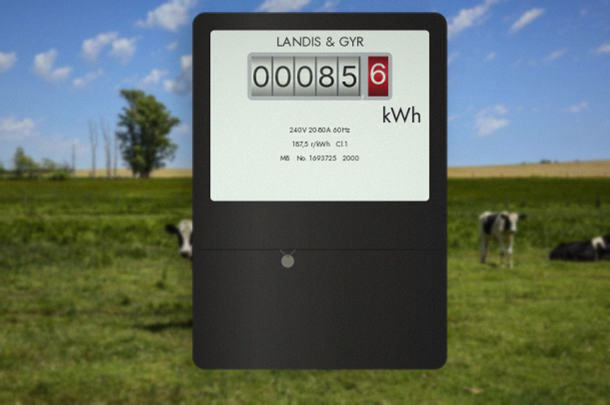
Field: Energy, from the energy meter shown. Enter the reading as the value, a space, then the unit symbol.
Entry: 85.6 kWh
